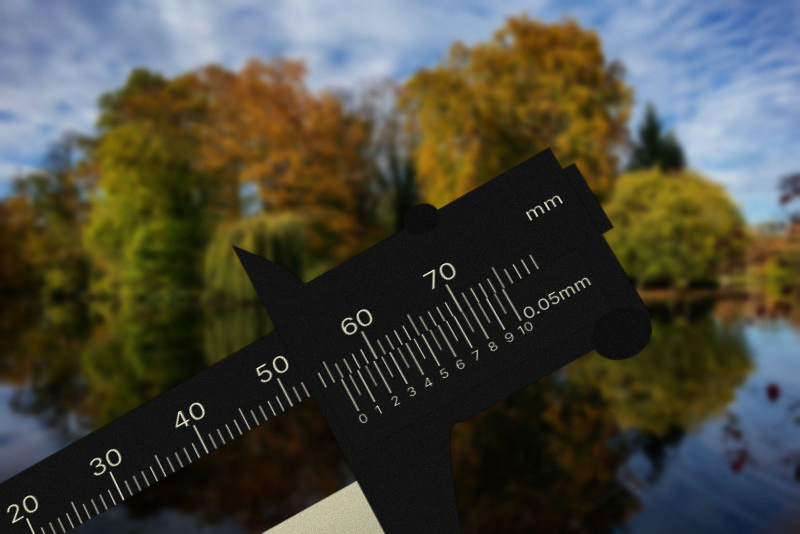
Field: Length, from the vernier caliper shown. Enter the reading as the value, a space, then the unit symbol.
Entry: 55.8 mm
